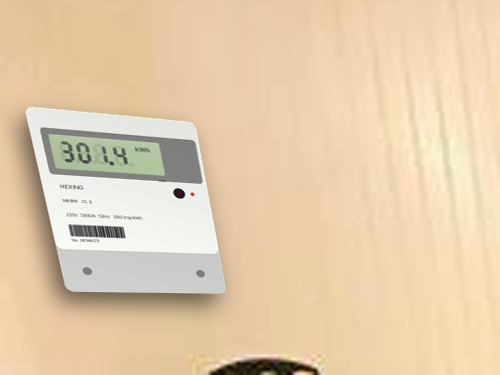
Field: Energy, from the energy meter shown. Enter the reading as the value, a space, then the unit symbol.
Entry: 301.4 kWh
